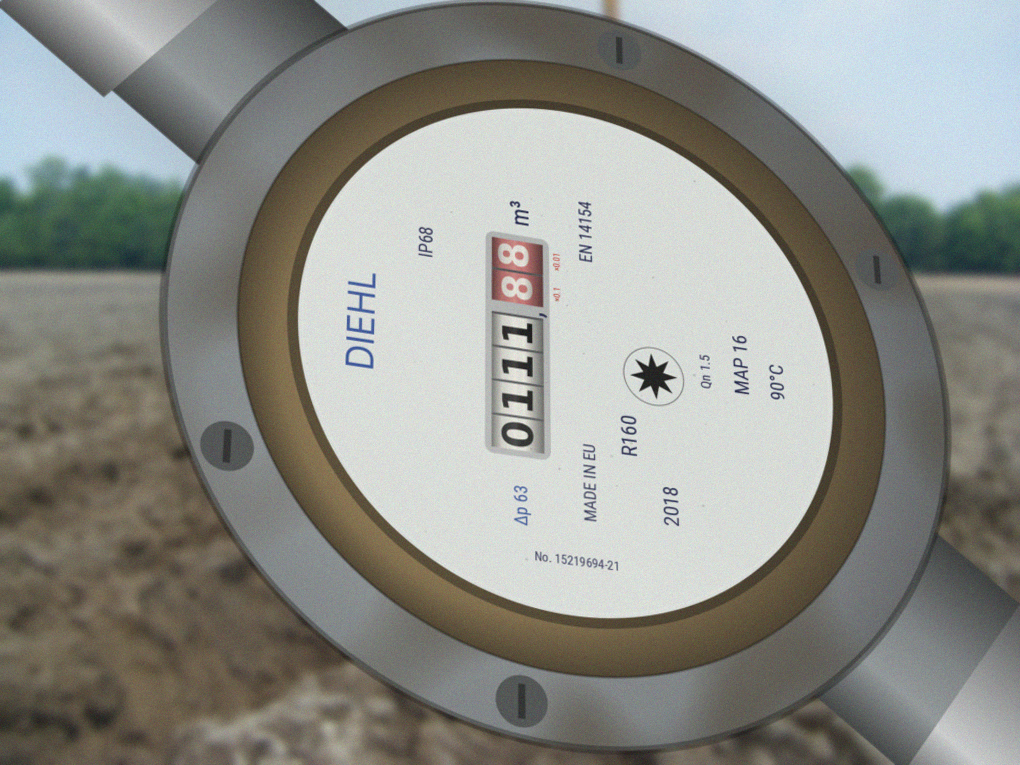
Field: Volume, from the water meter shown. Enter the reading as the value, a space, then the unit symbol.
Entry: 111.88 m³
